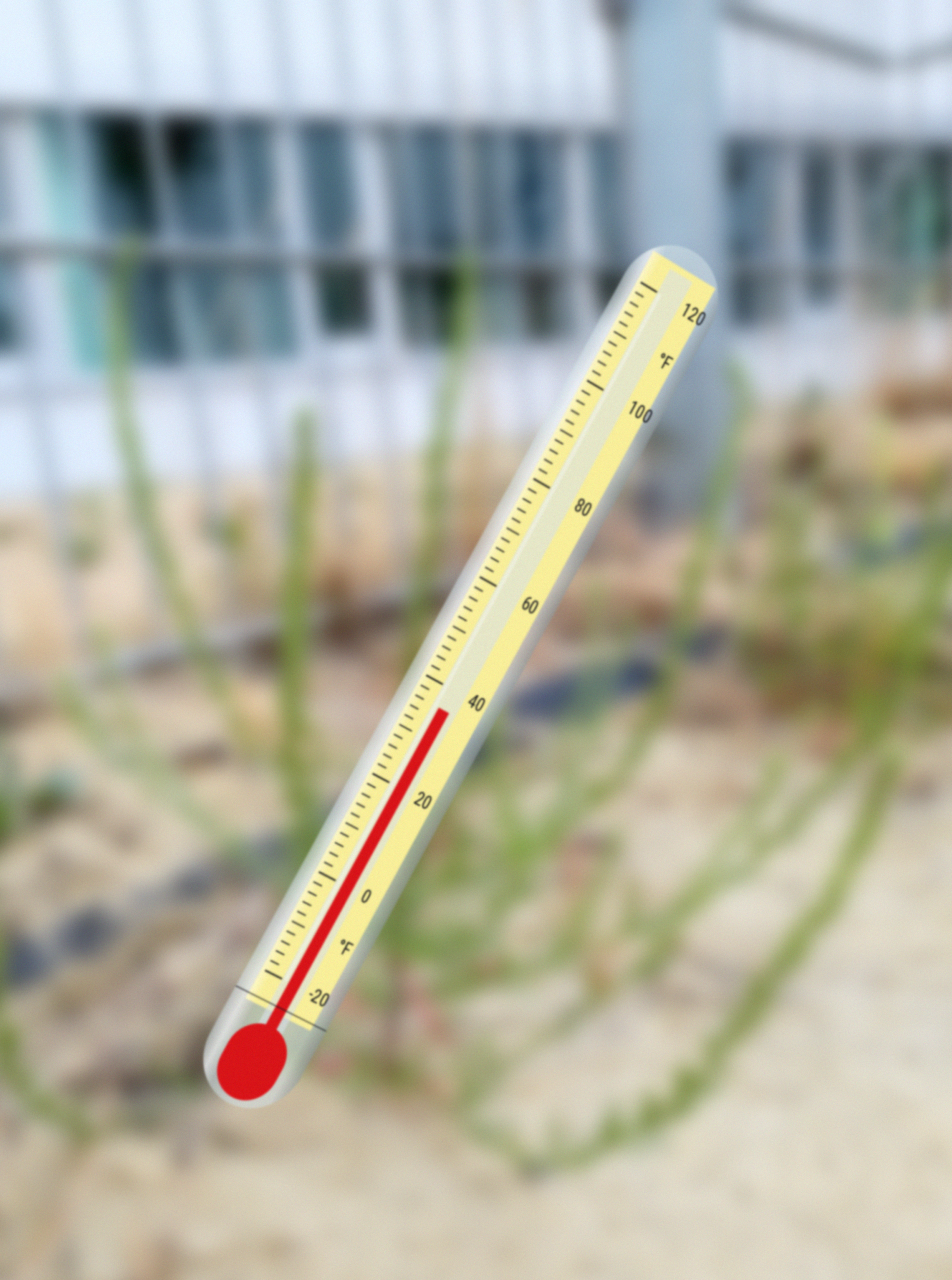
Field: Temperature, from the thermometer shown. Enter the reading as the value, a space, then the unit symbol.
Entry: 36 °F
